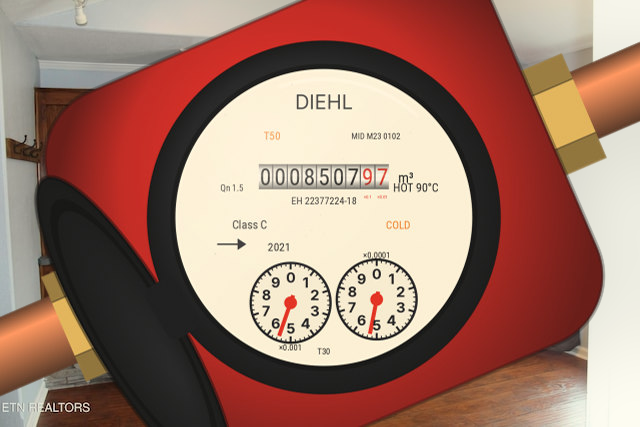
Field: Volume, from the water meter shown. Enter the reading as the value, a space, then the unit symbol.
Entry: 8507.9755 m³
